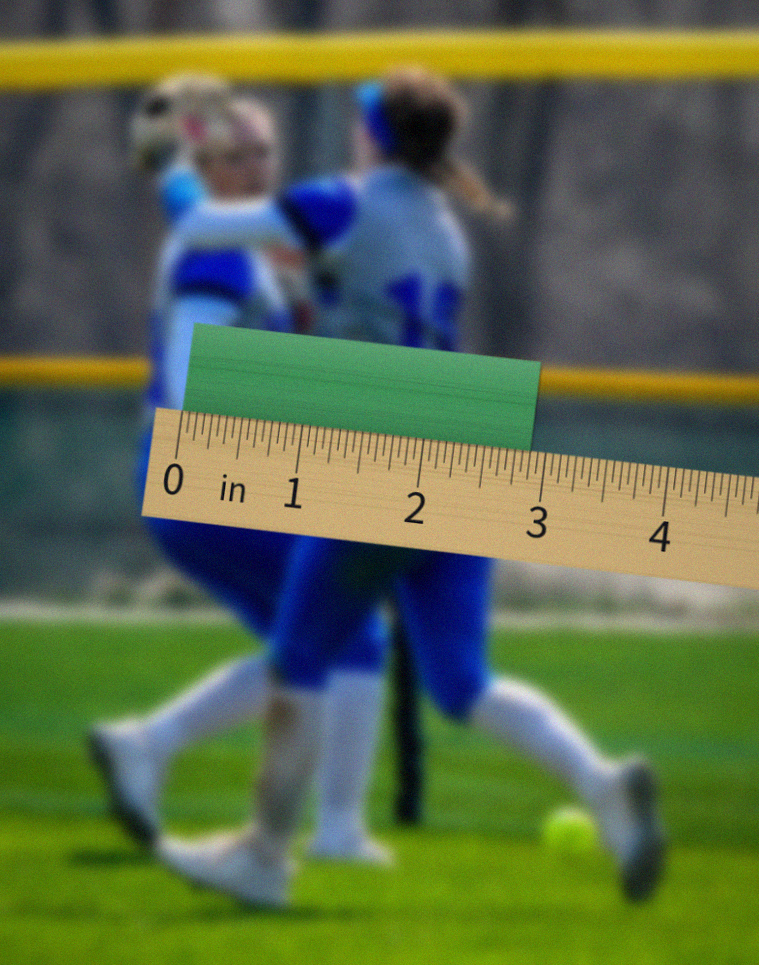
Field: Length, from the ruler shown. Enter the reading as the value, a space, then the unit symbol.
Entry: 2.875 in
